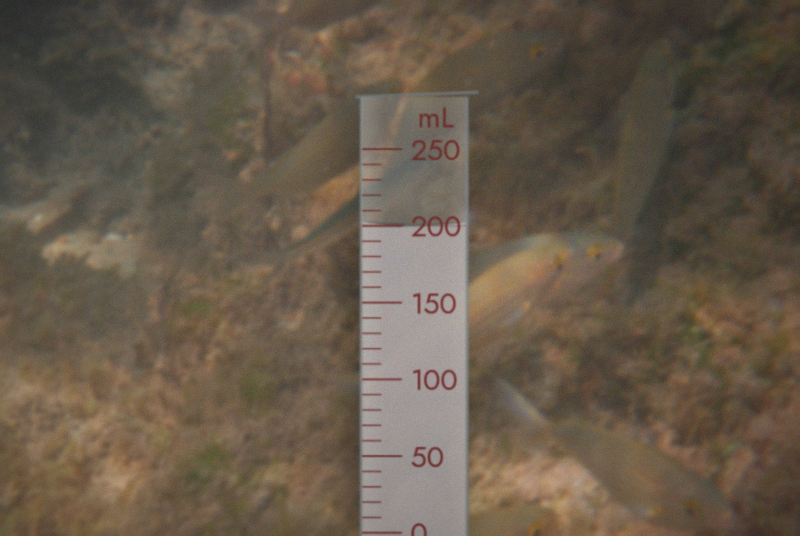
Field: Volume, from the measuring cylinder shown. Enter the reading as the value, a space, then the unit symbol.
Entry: 200 mL
